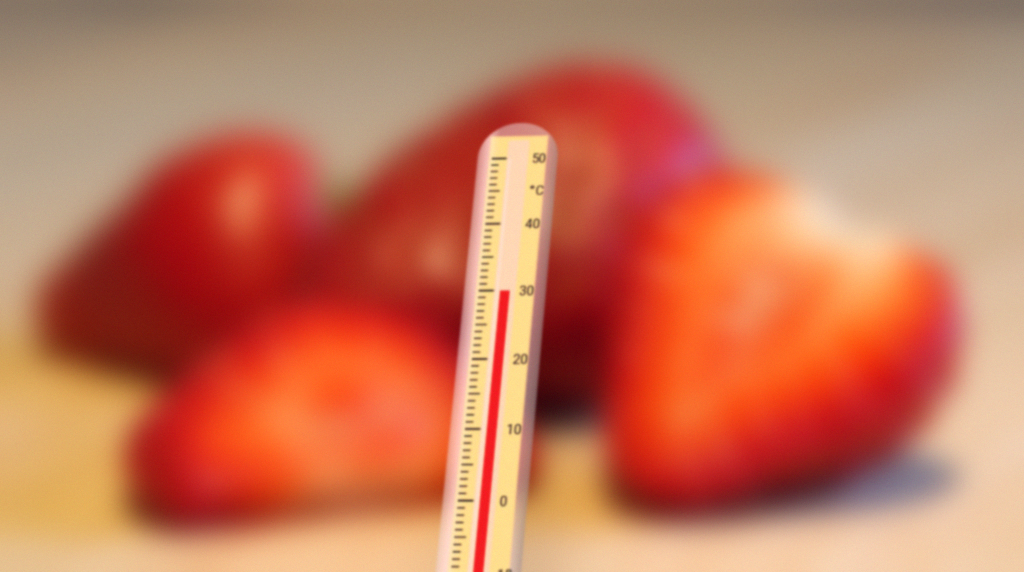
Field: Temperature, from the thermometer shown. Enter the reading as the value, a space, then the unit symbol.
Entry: 30 °C
